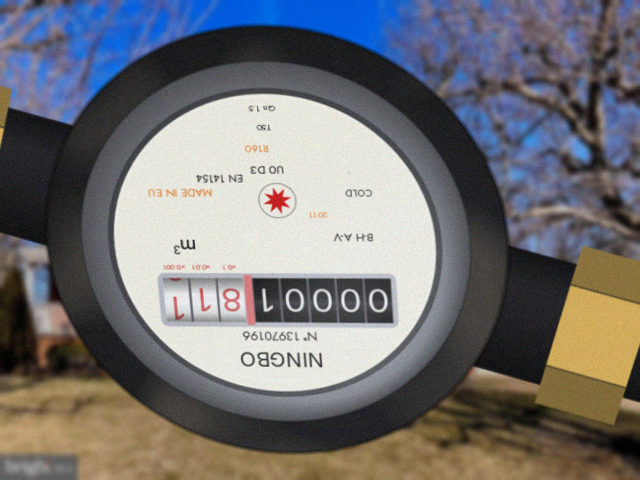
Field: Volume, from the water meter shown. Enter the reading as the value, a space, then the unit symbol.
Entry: 1.811 m³
